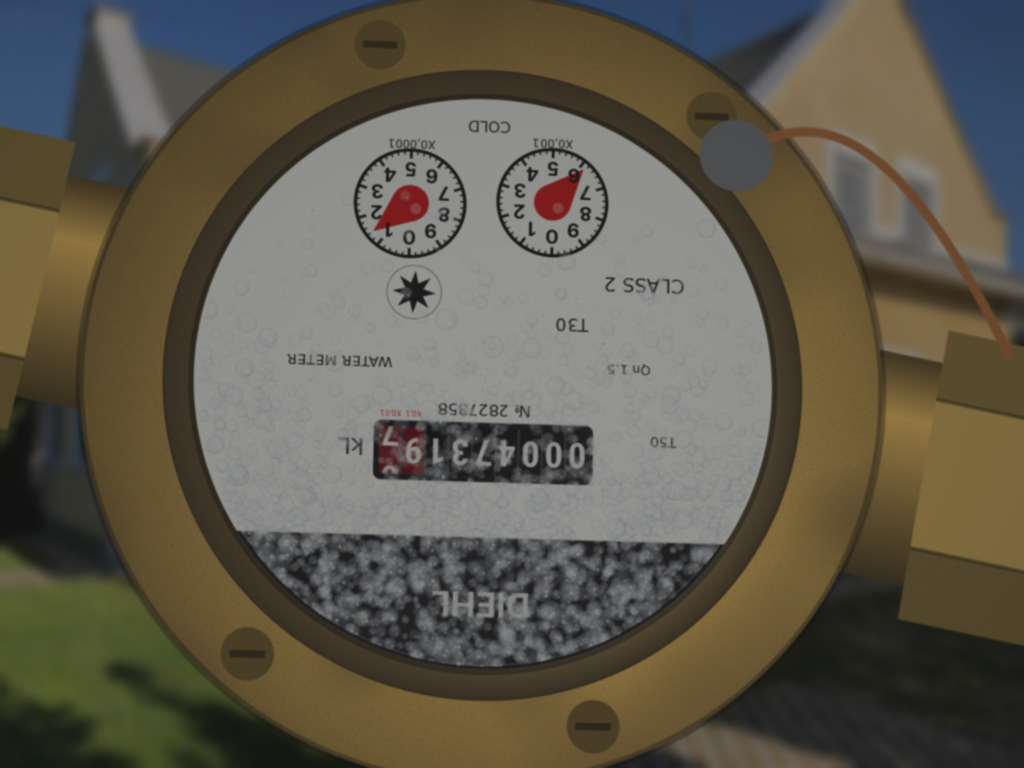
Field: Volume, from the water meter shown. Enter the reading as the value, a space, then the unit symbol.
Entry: 4731.9661 kL
